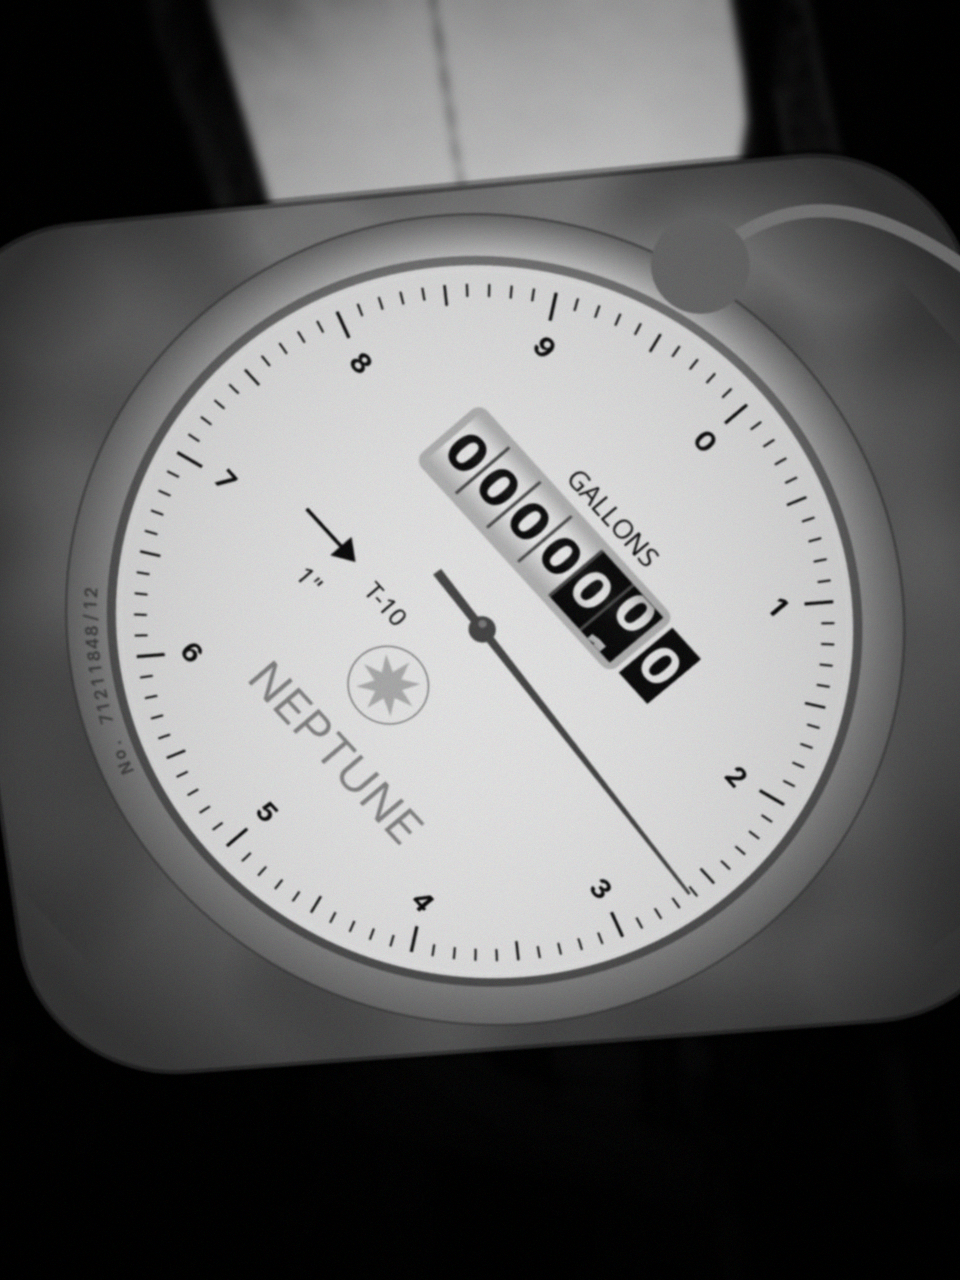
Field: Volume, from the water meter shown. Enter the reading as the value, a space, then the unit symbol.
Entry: 2.6 gal
